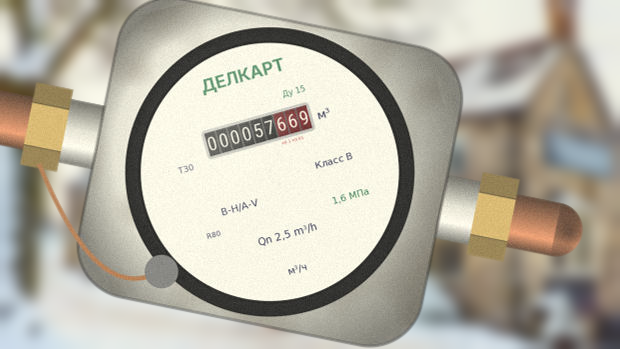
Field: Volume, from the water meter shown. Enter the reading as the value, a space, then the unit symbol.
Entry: 57.669 m³
